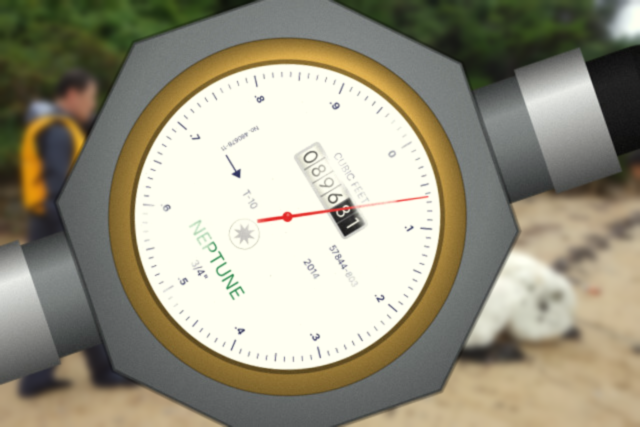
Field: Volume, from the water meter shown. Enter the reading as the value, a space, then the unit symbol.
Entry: 89681.06 ft³
